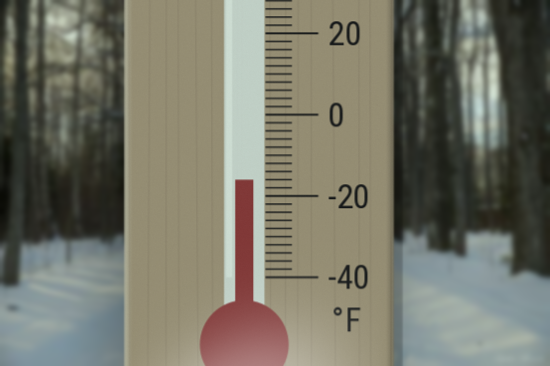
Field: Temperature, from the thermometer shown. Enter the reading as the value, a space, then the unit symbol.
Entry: -16 °F
